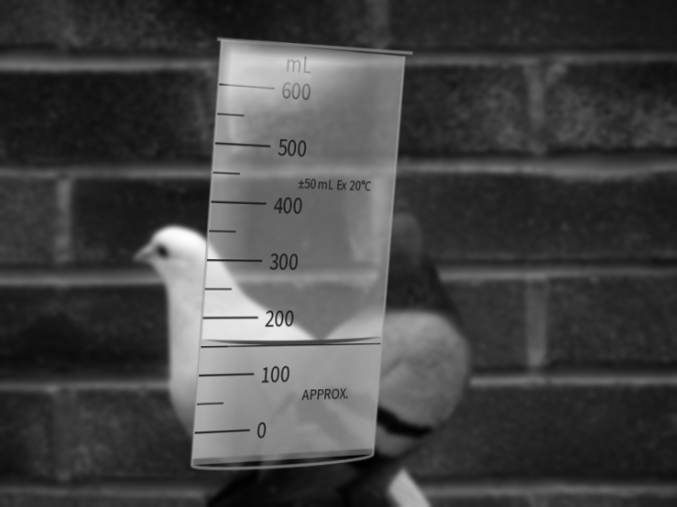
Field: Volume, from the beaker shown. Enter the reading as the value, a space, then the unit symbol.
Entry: 150 mL
